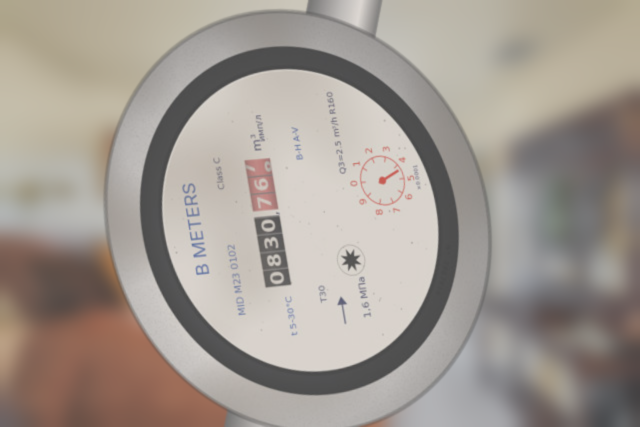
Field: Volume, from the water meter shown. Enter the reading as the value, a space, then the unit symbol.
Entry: 830.7674 m³
